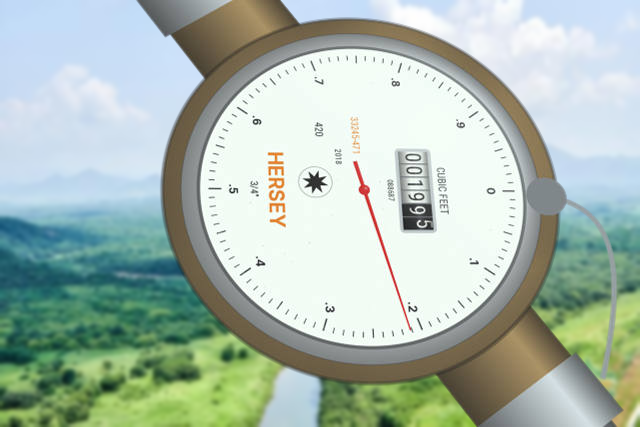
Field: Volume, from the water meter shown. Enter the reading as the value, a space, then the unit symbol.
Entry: 1995.21 ft³
